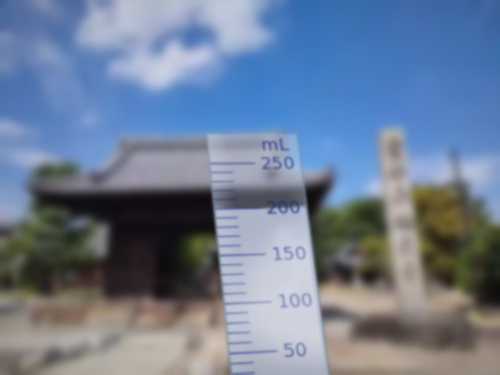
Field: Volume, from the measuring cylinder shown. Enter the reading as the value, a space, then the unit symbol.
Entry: 200 mL
